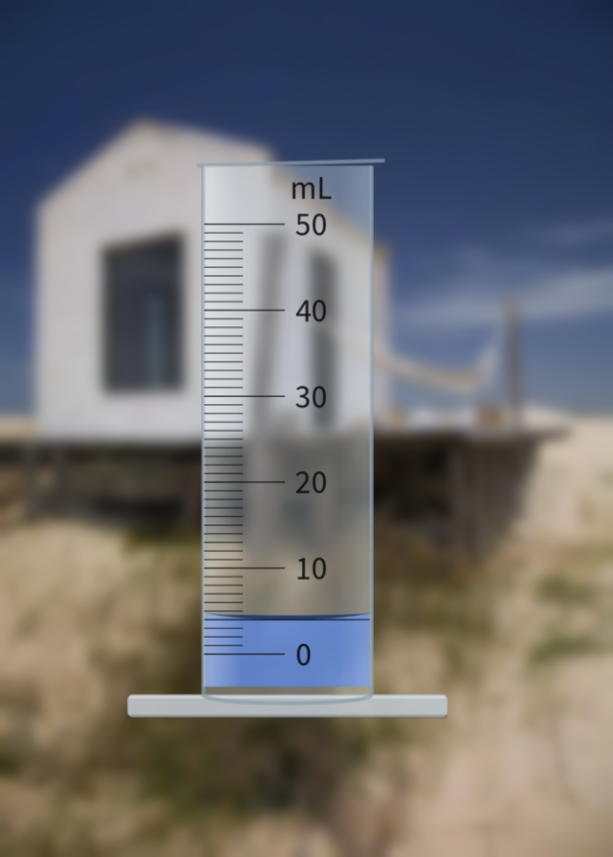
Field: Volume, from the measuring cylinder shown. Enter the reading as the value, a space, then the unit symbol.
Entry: 4 mL
